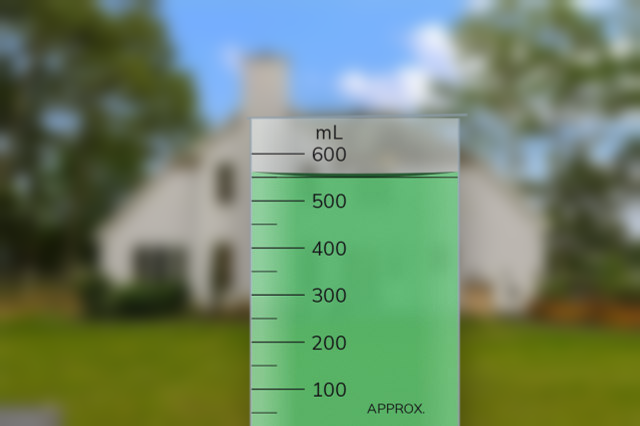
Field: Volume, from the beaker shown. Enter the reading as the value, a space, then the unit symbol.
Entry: 550 mL
